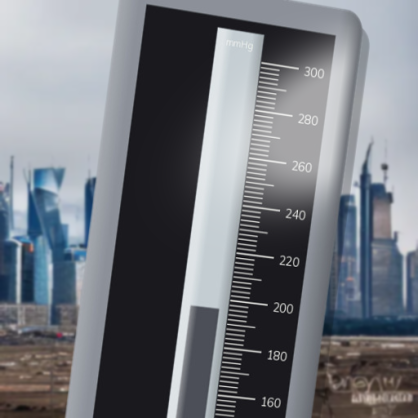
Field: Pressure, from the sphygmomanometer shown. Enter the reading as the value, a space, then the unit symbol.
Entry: 196 mmHg
